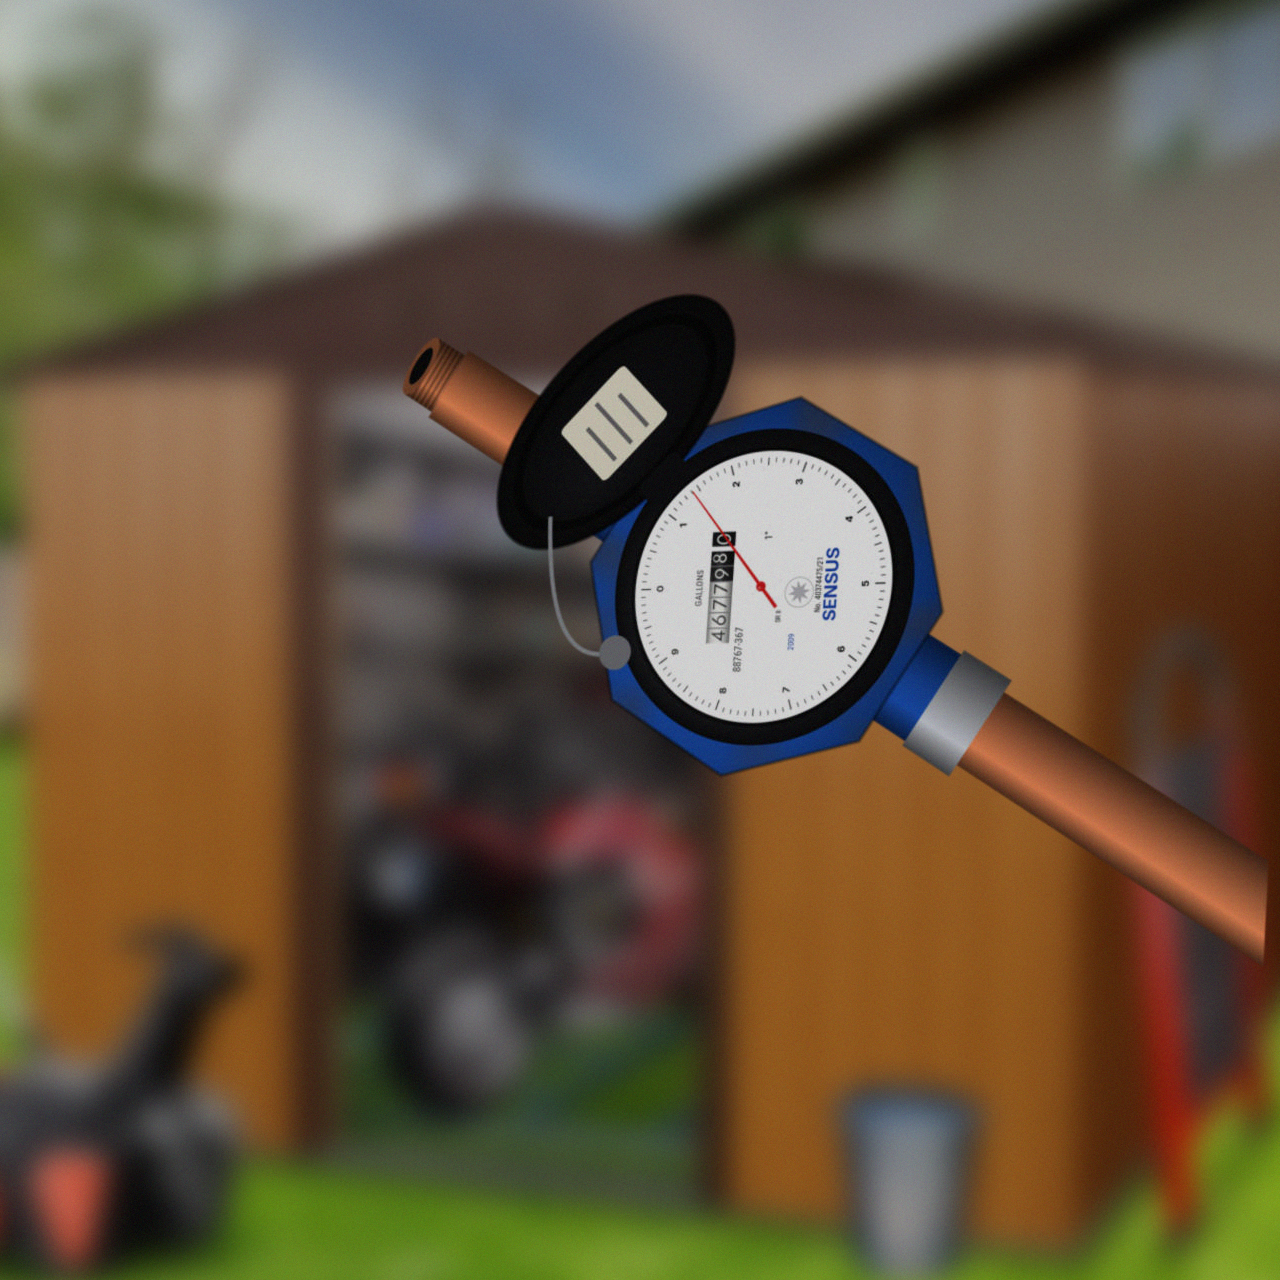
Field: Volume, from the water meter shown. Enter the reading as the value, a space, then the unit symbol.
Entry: 4677981.4 gal
